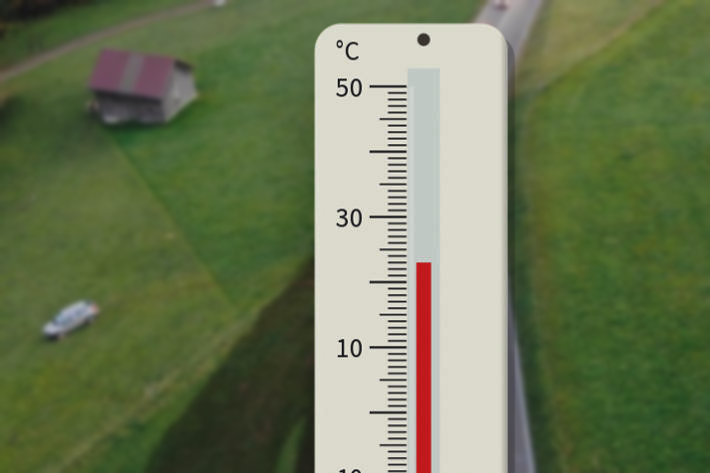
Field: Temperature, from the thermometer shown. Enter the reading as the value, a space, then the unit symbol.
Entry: 23 °C
